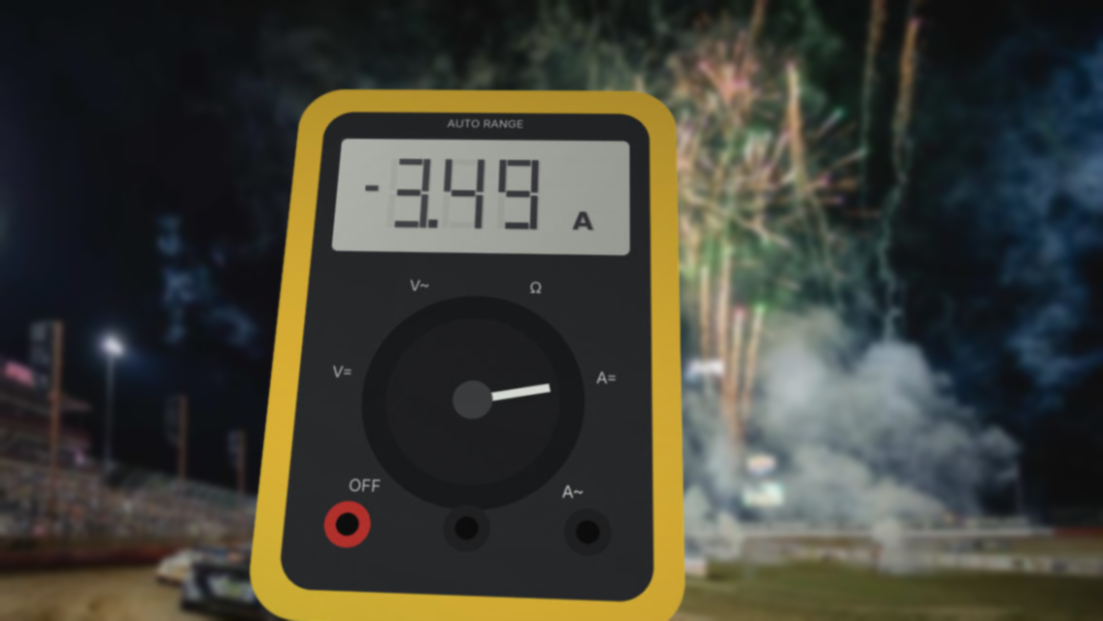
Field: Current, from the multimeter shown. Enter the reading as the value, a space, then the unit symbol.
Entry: -3.49 A
